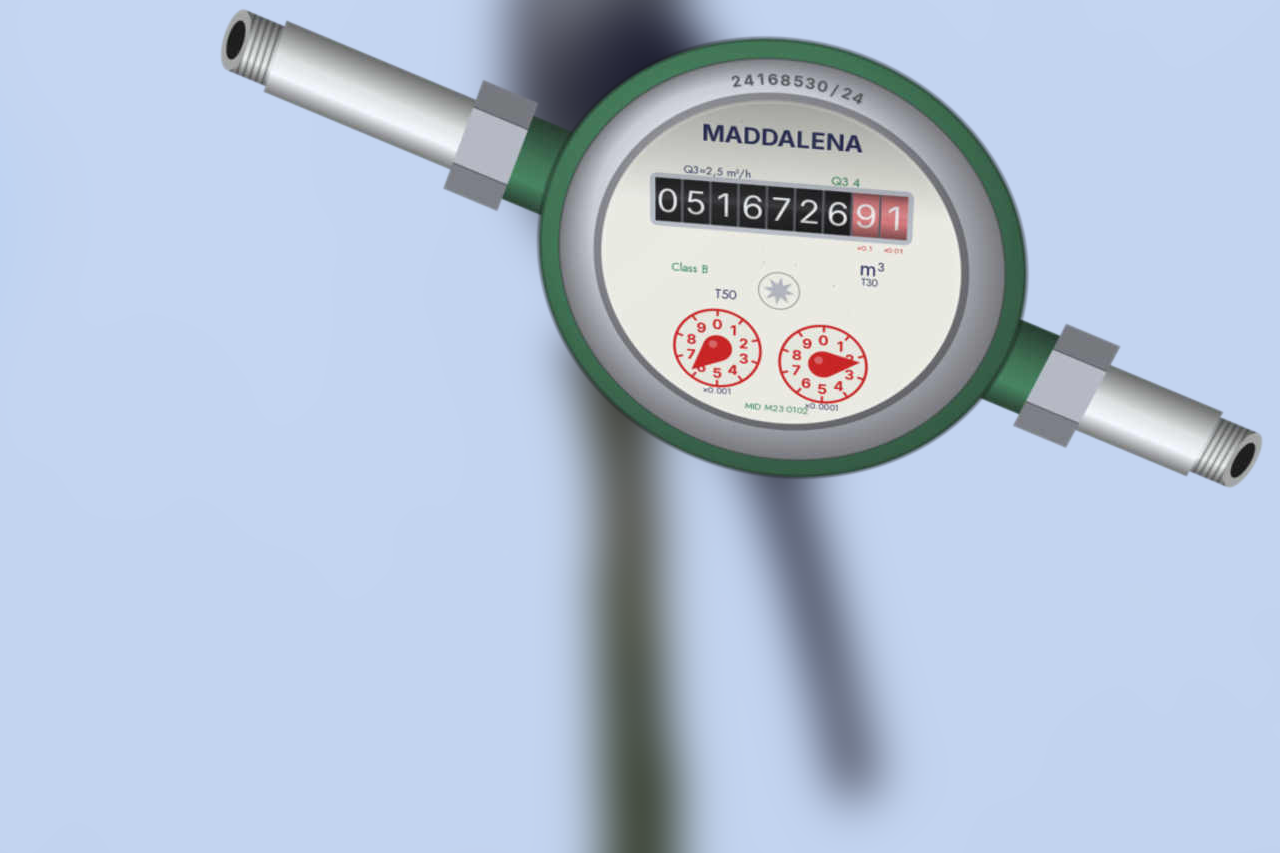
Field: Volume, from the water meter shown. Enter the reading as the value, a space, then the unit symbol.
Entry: 516726.9162 m³
